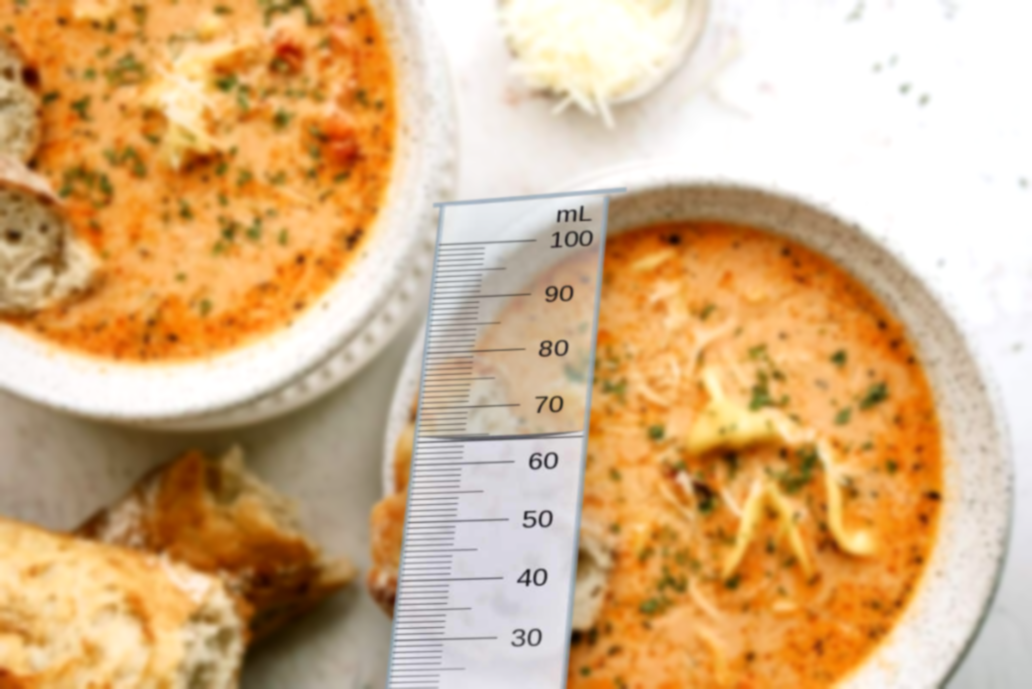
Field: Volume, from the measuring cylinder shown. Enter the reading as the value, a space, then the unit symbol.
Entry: 64 mL
